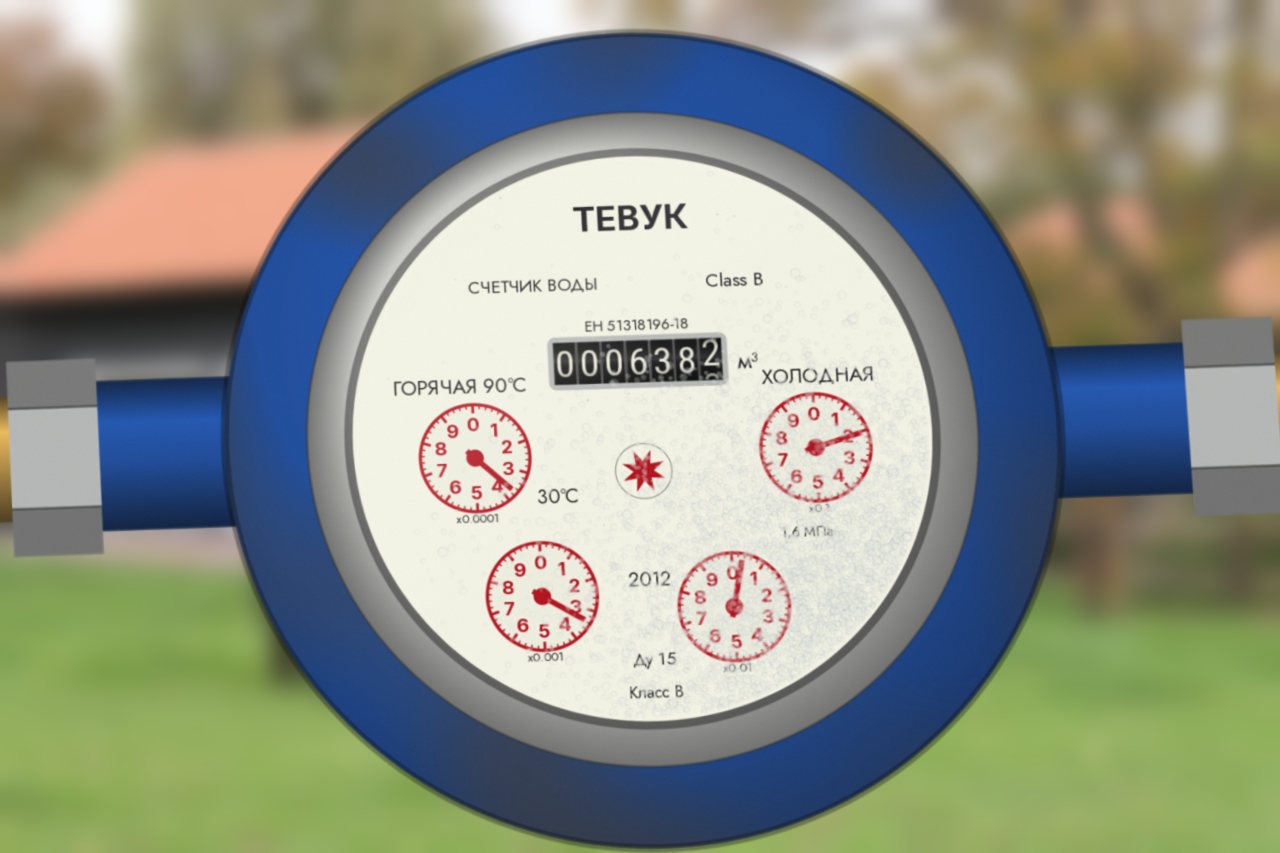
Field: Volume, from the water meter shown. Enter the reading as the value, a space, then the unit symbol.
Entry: 6382.2033 m³
